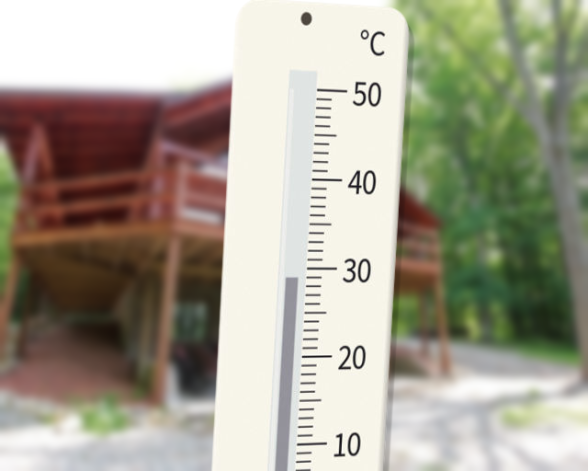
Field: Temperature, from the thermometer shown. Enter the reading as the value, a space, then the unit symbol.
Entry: 29 °C
